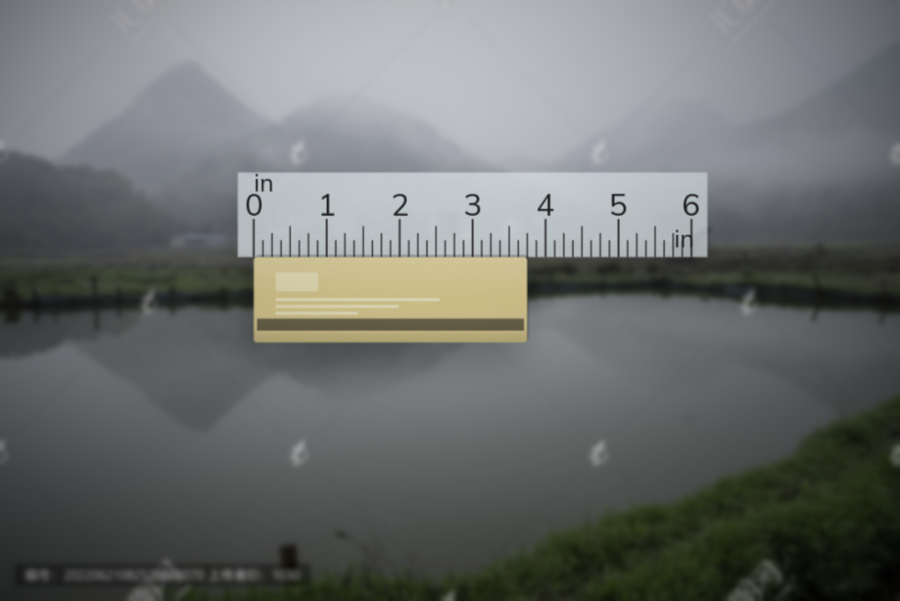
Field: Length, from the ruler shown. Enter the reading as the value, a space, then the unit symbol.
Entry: 3.75 in
